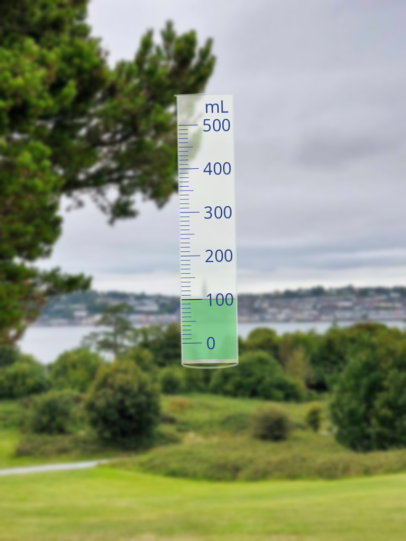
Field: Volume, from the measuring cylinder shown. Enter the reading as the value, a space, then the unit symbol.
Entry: 100 mL
